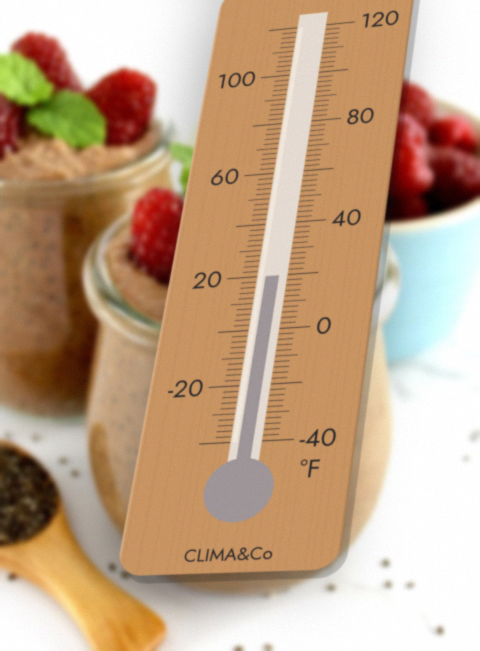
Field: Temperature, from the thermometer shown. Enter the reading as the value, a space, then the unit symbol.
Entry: 20 °F
